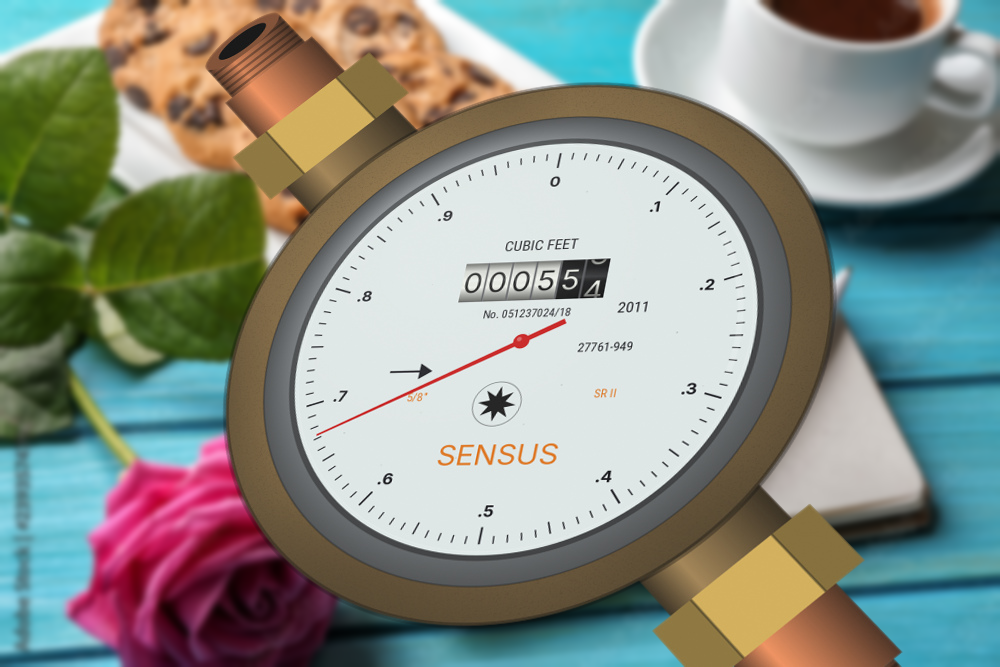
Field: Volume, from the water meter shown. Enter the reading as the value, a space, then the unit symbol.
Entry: 553.67 ft³
